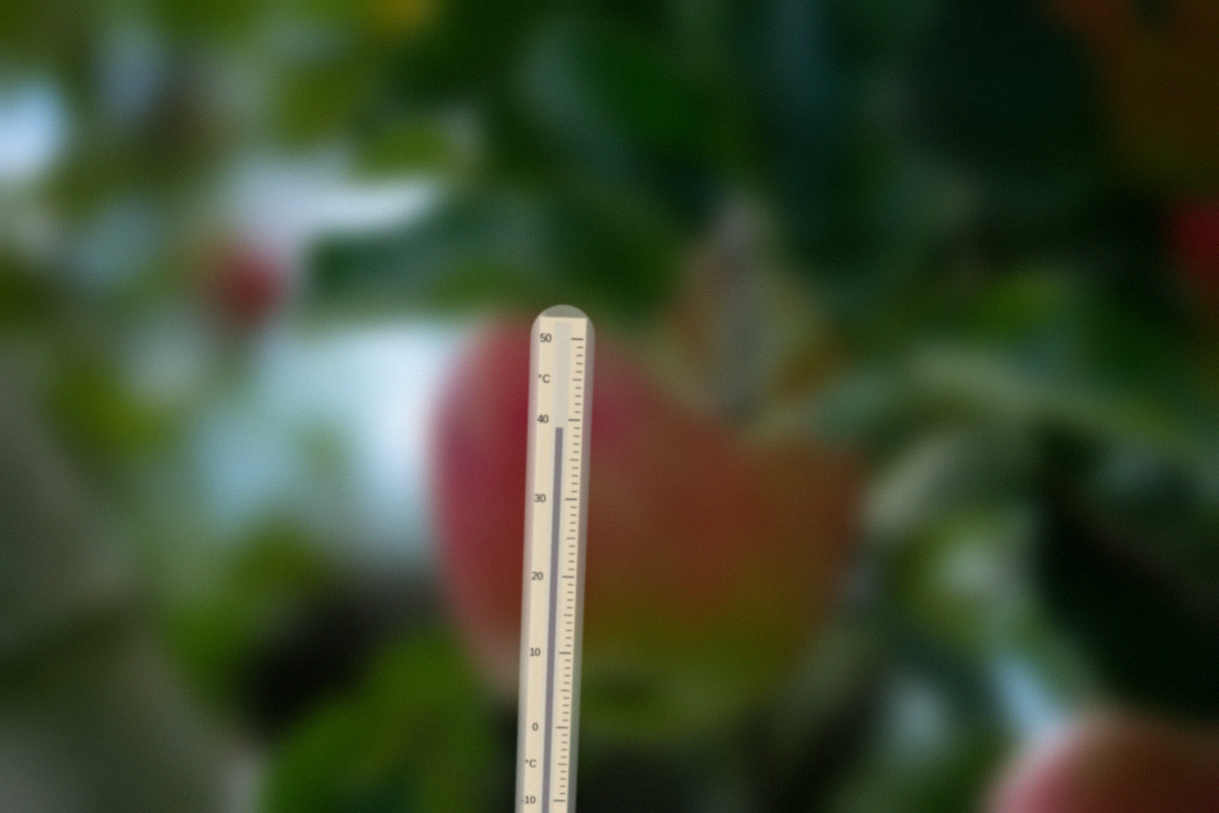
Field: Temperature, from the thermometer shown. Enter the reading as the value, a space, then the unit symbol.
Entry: 39 °C
